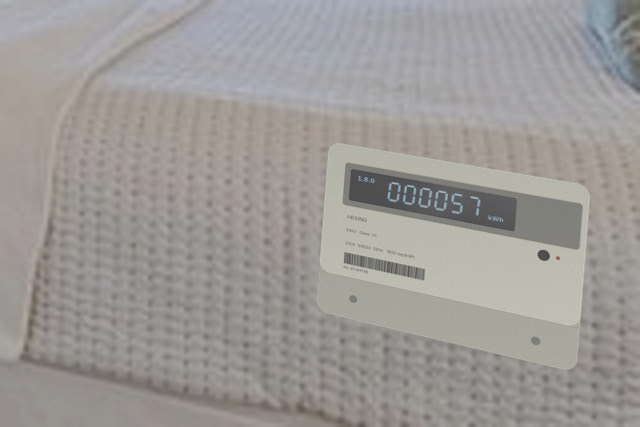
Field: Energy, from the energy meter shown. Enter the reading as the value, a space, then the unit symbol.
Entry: 57 kWh
